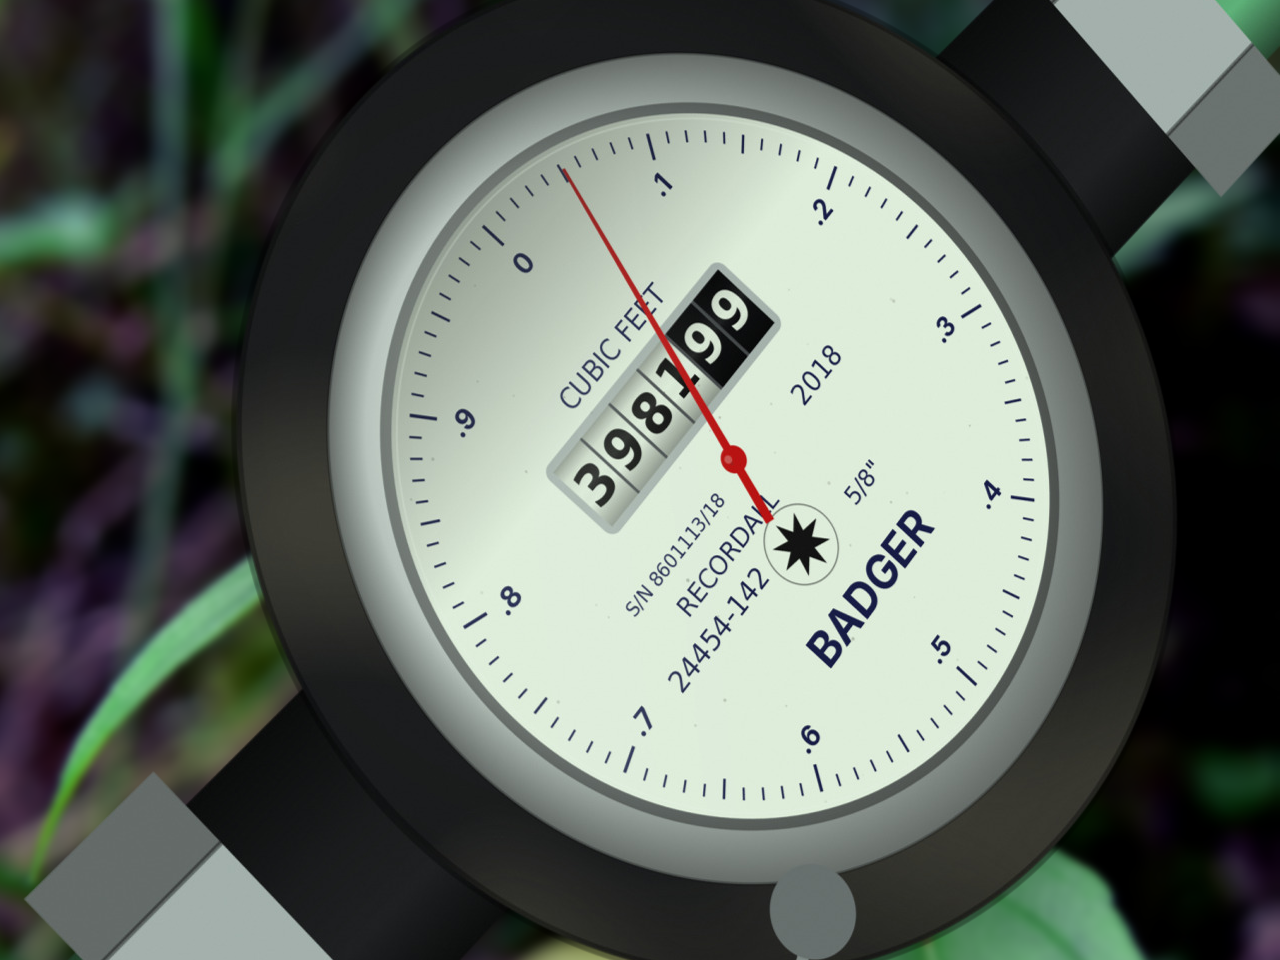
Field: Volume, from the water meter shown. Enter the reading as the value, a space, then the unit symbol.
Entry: 398199.05 ft³
